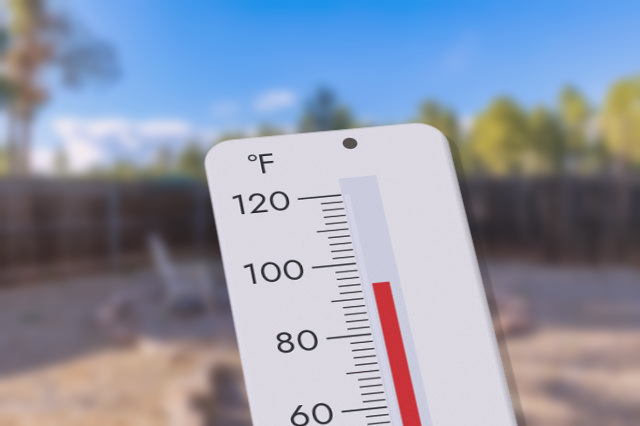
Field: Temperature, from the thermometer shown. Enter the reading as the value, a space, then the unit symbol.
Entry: 94 °F
